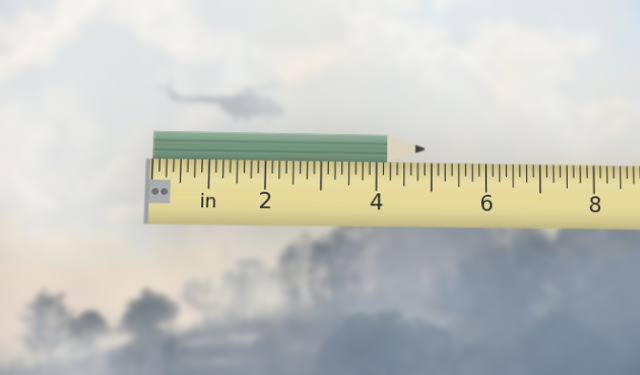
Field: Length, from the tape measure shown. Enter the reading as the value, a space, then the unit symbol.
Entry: 4.875 in
